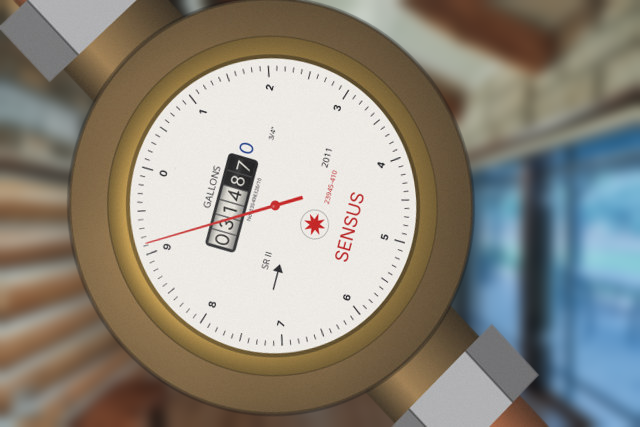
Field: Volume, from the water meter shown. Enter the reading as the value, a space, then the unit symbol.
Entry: 314869.1 gal
